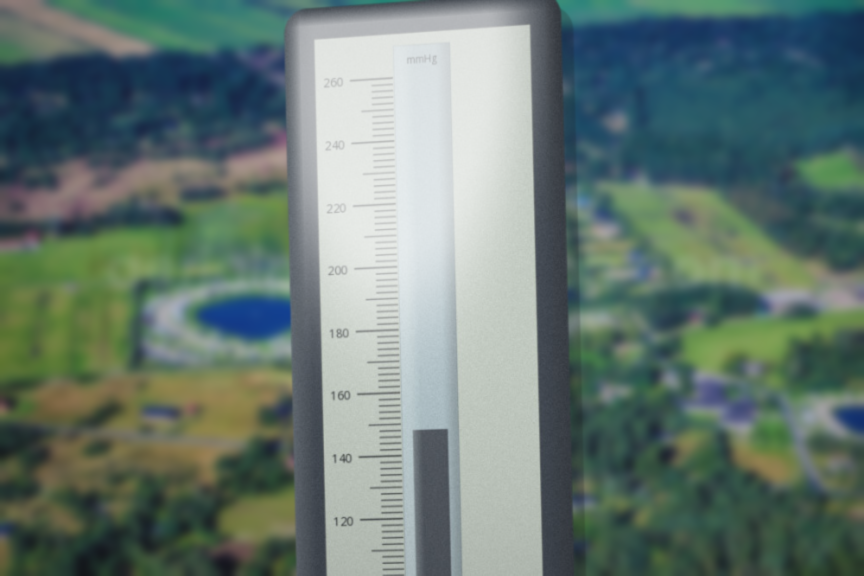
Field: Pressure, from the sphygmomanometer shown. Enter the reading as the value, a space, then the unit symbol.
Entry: 148 mmHg
